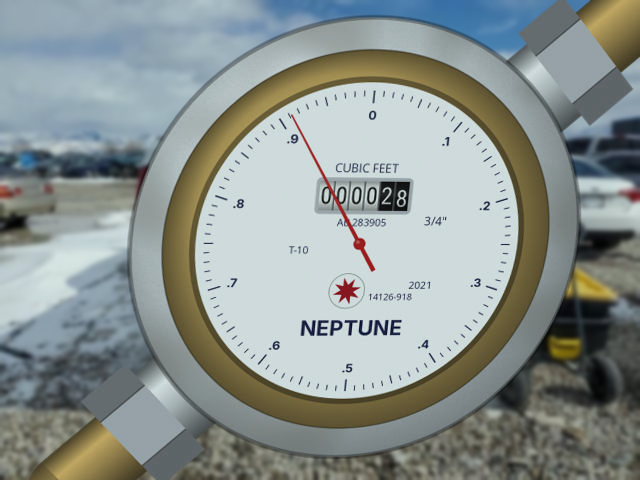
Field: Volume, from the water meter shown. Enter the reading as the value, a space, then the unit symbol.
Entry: 27.91 ft³
